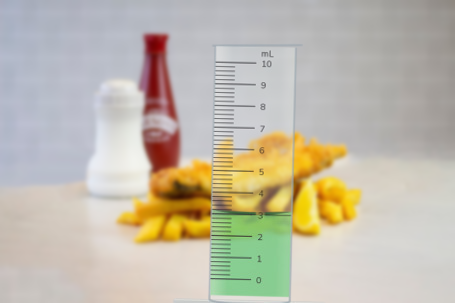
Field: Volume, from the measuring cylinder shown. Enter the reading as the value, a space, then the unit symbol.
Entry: 3 mL
